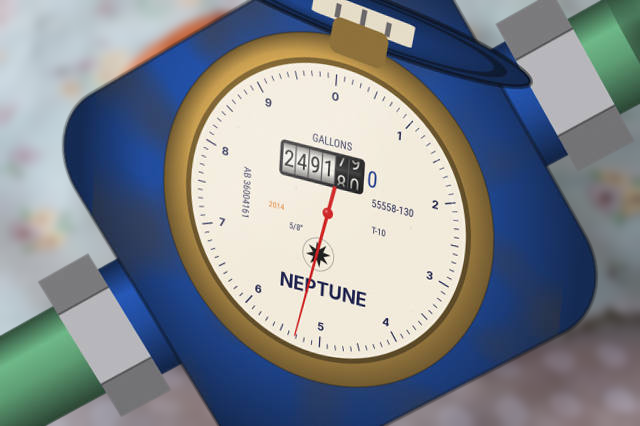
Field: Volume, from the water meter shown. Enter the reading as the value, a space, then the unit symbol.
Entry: 2491795.3 gal
